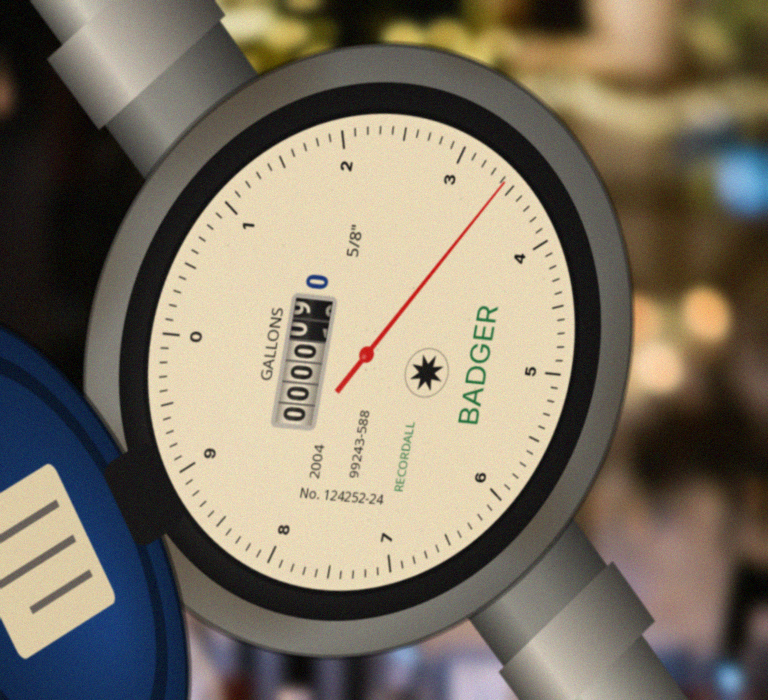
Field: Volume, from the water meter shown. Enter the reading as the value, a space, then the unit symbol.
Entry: 93.4 gal
